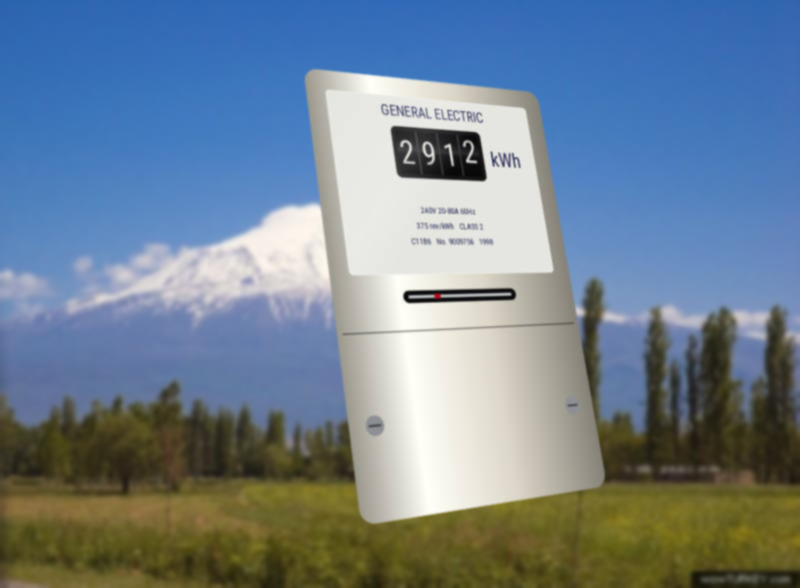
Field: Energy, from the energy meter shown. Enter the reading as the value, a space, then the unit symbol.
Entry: 2912 kWh
